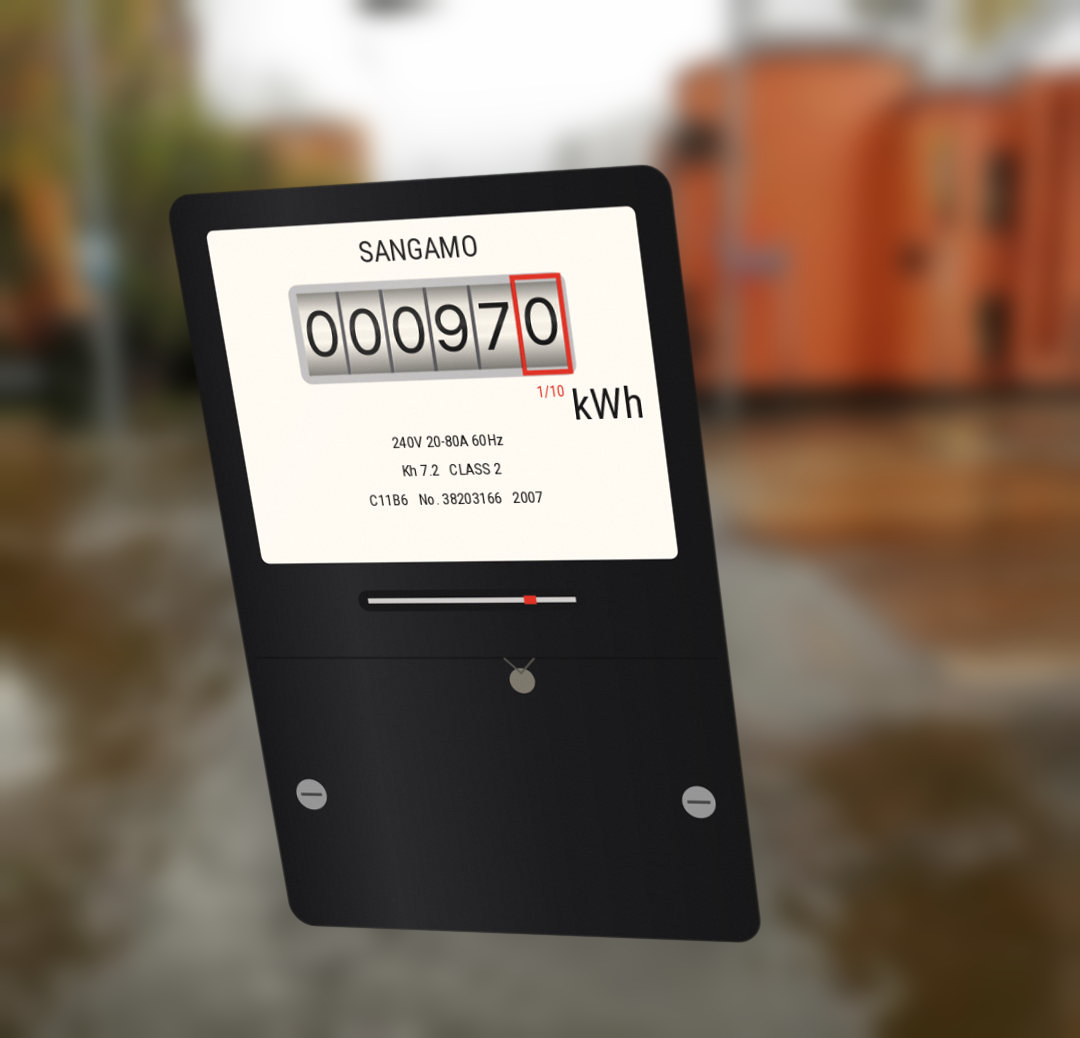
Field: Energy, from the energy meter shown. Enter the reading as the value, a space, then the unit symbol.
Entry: 97.0 kWh
